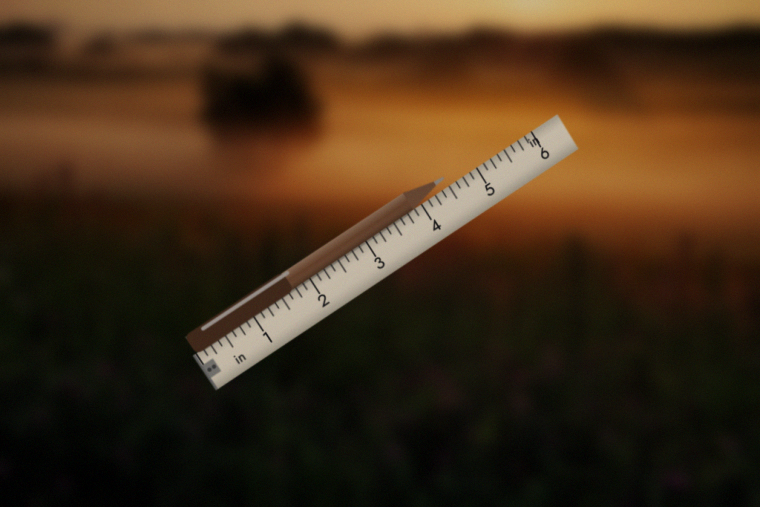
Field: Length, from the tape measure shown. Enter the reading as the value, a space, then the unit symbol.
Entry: 4.5 in
